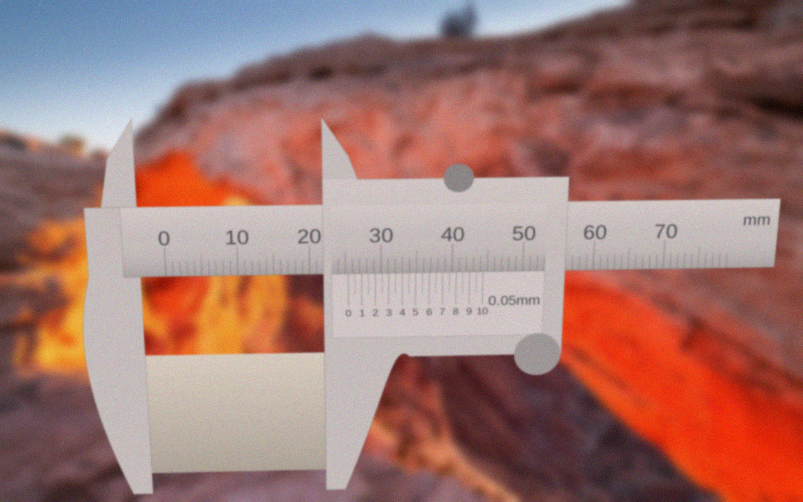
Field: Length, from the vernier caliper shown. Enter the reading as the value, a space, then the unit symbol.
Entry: 25.4 mm
